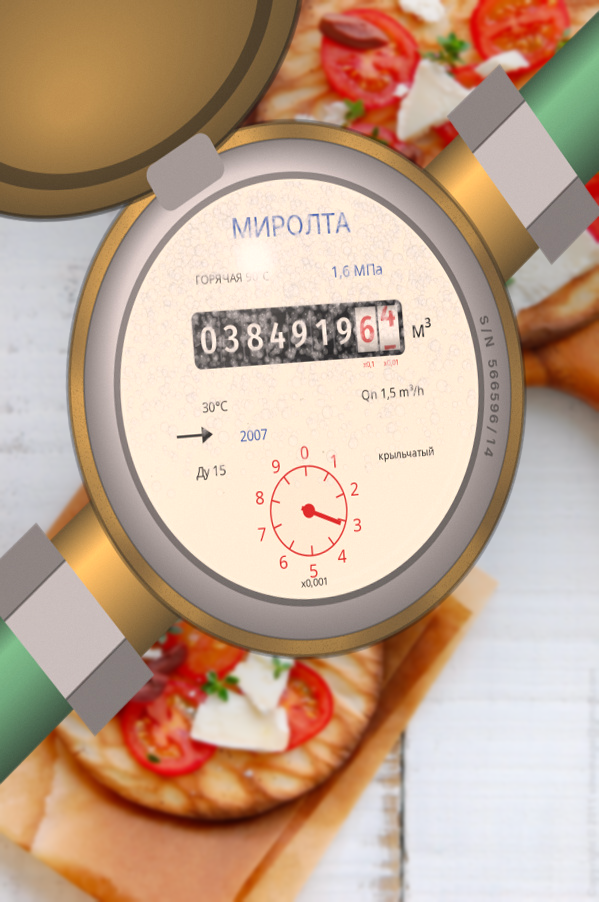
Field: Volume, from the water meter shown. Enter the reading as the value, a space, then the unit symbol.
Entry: 384919.643 m³
